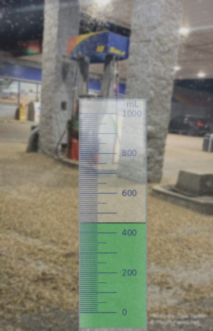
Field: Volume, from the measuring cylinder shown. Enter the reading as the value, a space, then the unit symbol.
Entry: 450 mL
